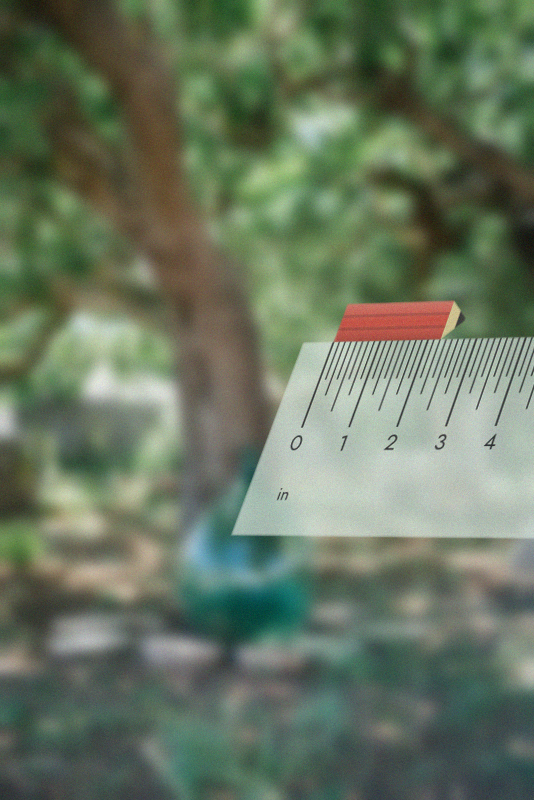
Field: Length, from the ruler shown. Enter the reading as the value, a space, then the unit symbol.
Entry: 2.625 in
